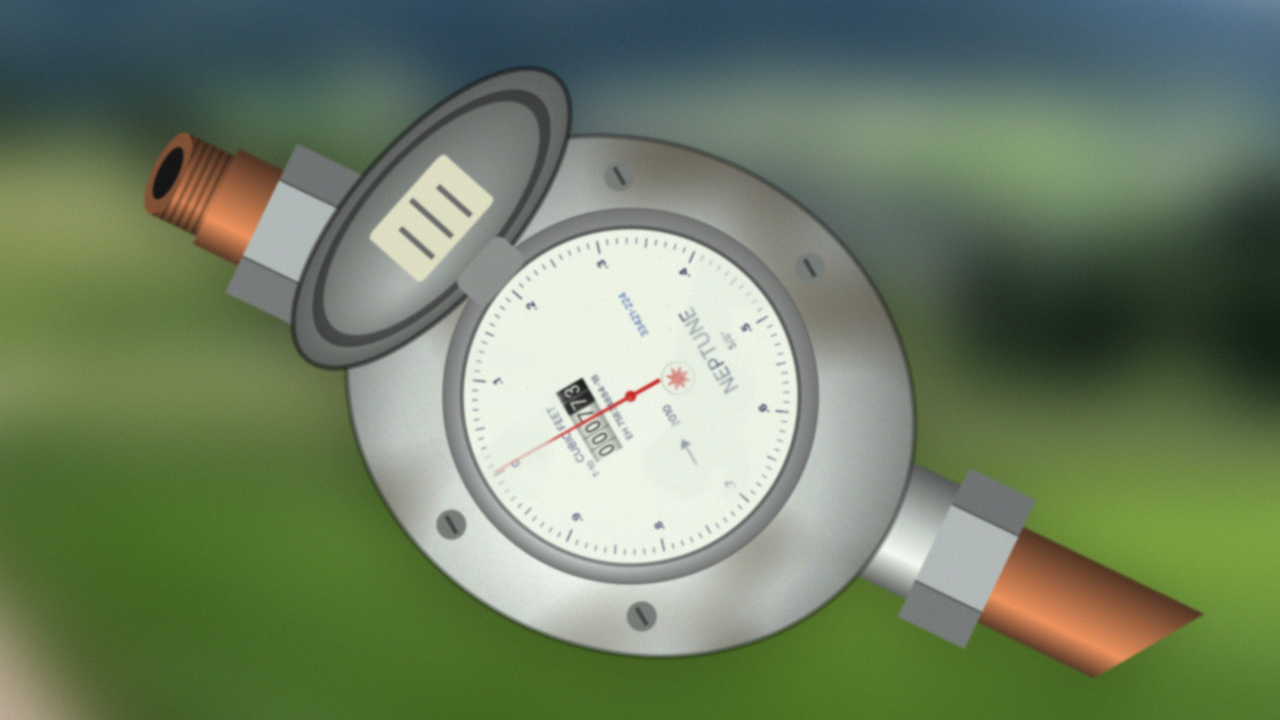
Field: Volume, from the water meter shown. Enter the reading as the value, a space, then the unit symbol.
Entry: 773.00 ft³
